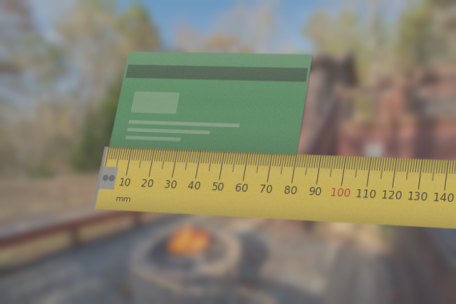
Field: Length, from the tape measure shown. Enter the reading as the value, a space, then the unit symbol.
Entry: 80 mm
